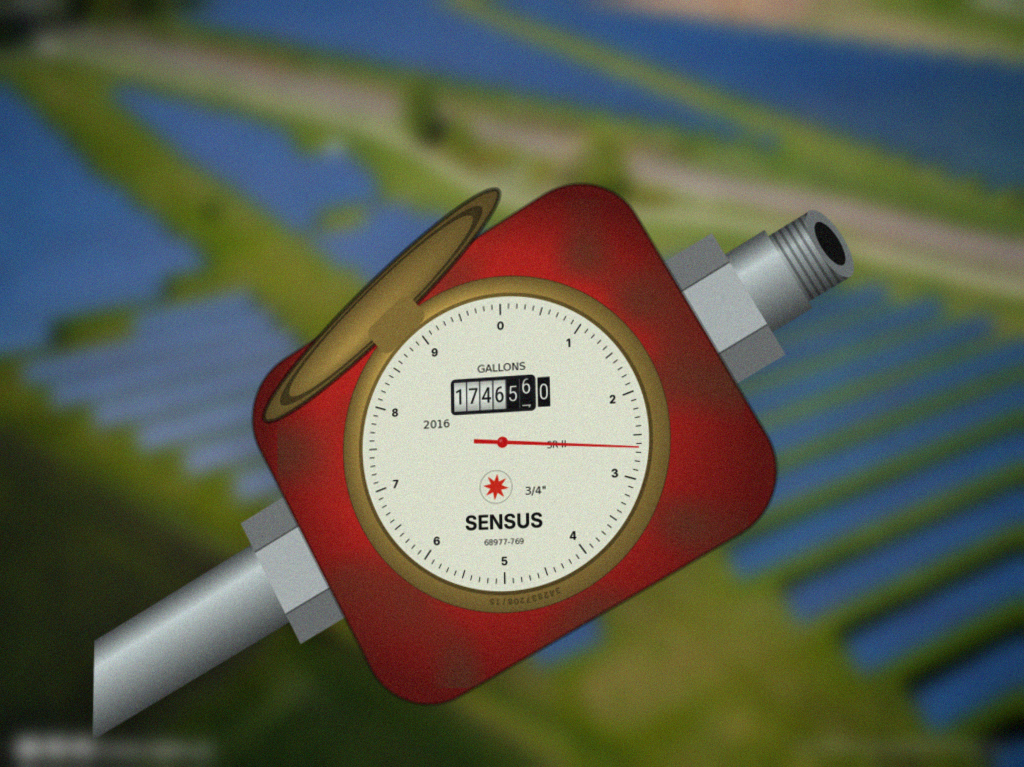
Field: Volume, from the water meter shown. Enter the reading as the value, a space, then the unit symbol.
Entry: 1746562.6 gal
